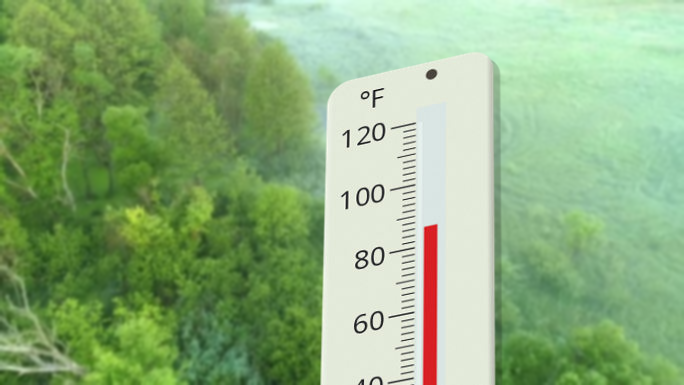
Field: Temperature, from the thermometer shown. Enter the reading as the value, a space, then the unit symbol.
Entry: 86 °F
